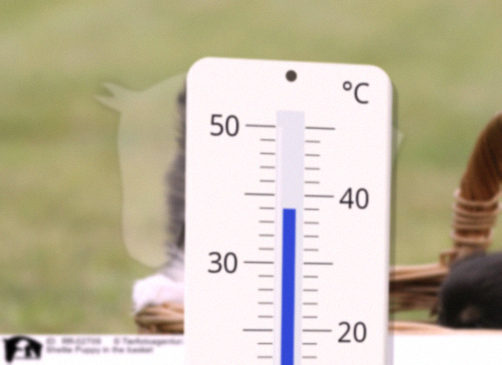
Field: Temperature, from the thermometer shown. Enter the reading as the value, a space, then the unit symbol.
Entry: 38 °C
